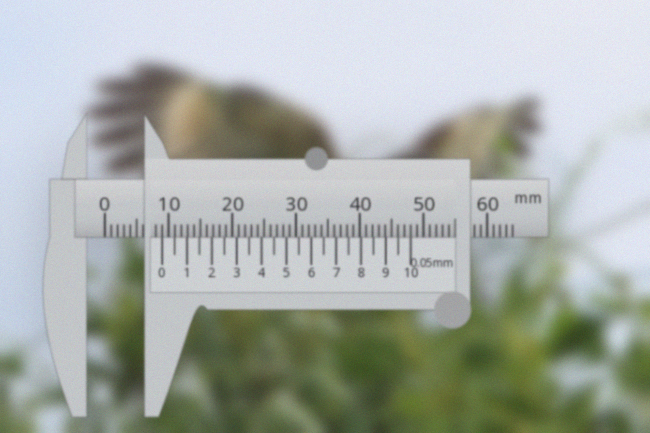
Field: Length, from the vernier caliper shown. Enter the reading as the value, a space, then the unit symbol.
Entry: 9.0 mm
